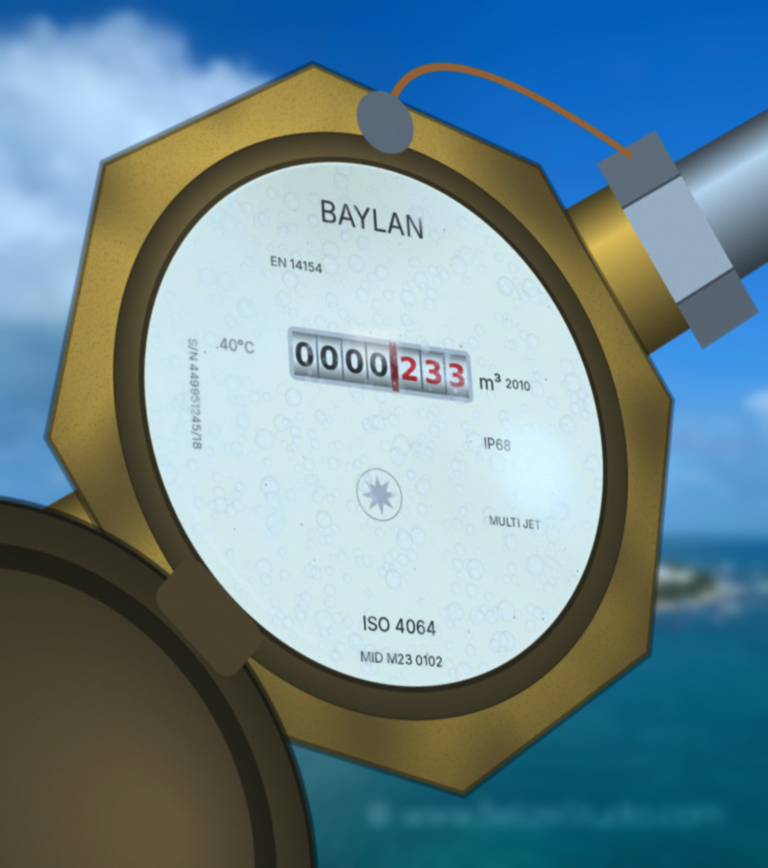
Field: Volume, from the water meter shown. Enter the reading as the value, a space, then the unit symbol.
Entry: 0.233 m³
